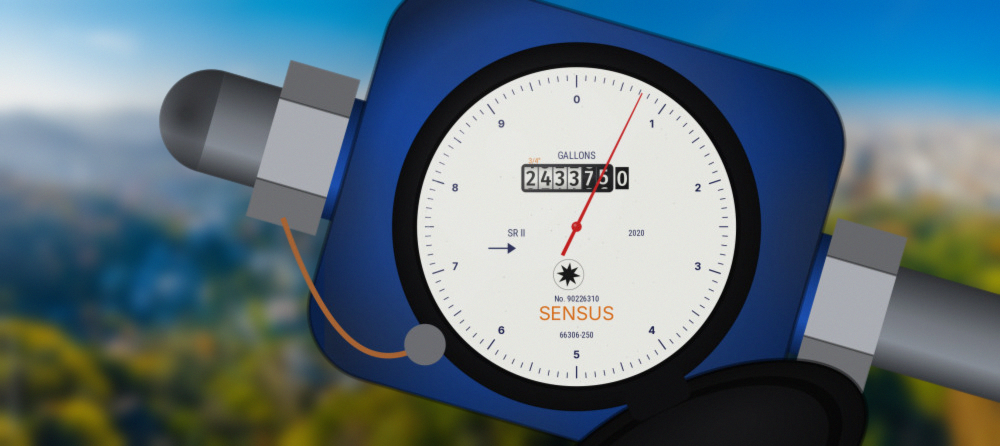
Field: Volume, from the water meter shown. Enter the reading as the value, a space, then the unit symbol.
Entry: 2433750.7 gal
